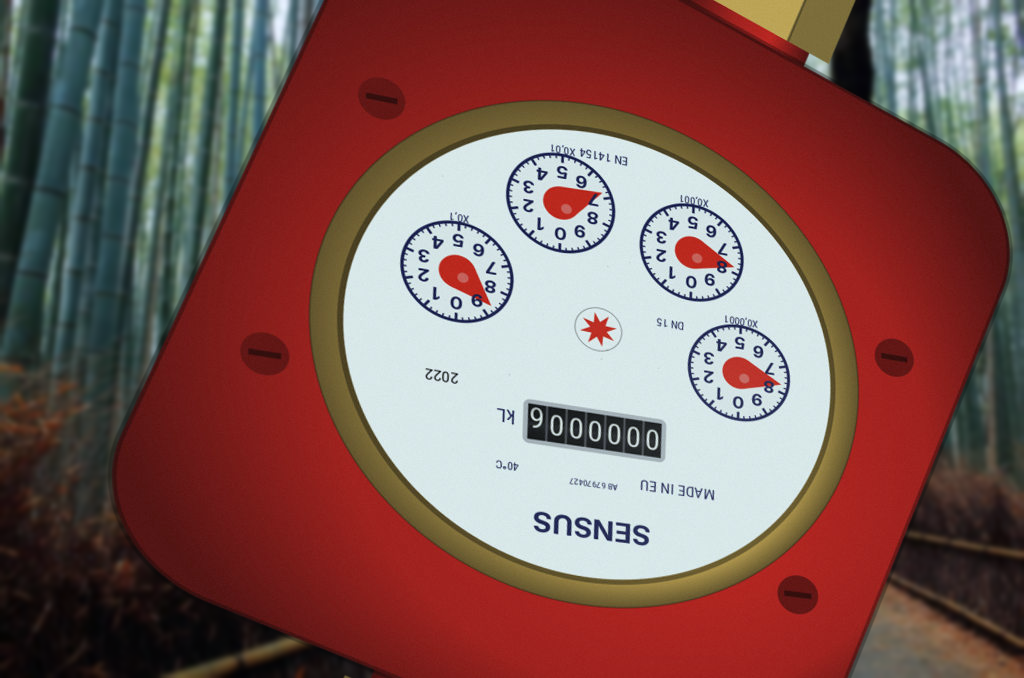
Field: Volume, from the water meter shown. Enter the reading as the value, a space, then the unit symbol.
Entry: 5.8677 kL
